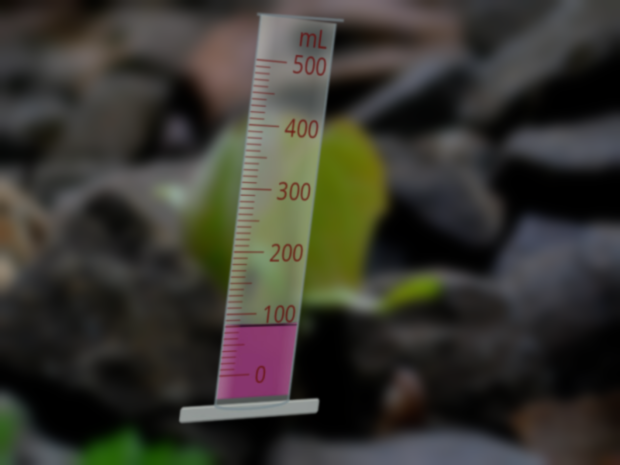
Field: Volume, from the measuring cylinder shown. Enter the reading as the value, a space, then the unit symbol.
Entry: 80 mL
